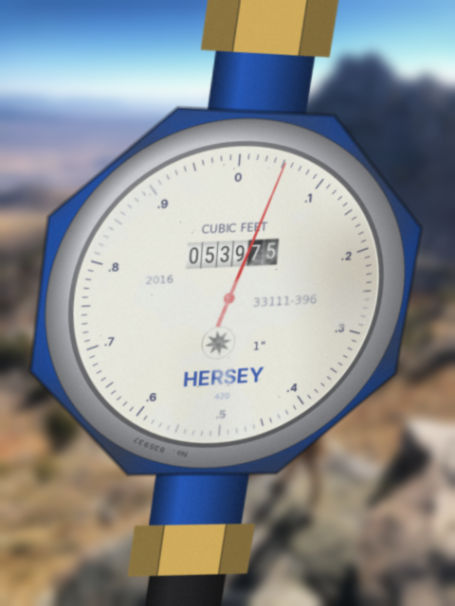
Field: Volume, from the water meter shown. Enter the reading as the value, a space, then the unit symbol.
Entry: 53975.05 ft³
